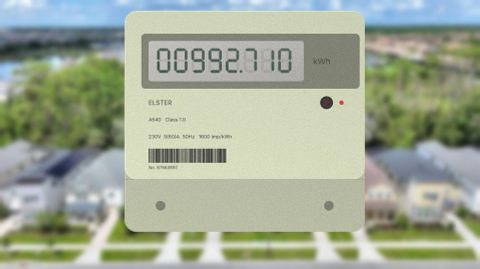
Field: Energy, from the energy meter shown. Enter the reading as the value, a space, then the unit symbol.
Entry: 992.710 kWh
